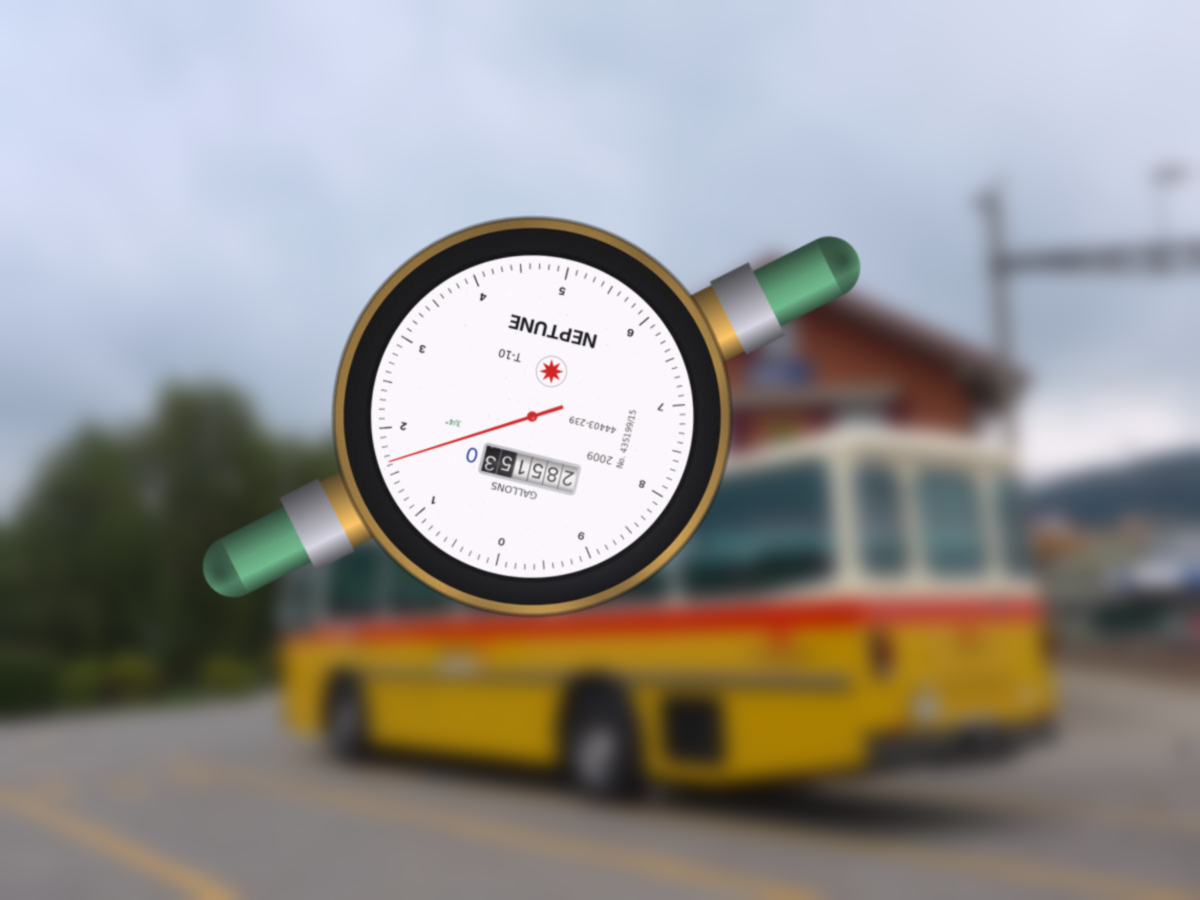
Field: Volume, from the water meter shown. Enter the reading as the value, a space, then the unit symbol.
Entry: 2851531.6 gal
